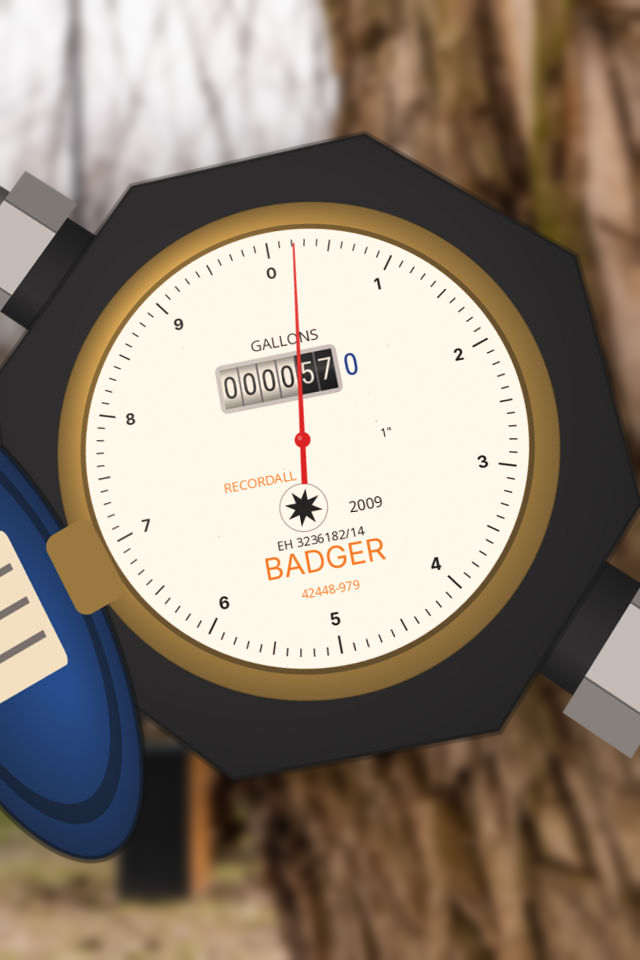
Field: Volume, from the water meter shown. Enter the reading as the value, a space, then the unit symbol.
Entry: 570.2 gal
